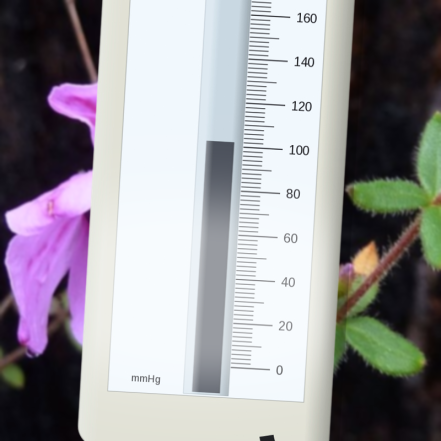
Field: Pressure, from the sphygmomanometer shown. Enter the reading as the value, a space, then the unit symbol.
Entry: 102 mmHg
